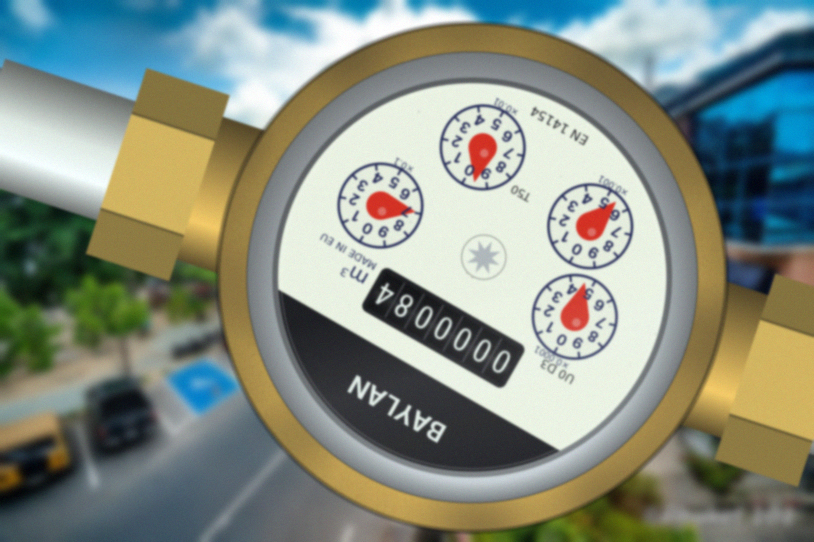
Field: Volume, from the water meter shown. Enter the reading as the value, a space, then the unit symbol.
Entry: 84.6954 m³
